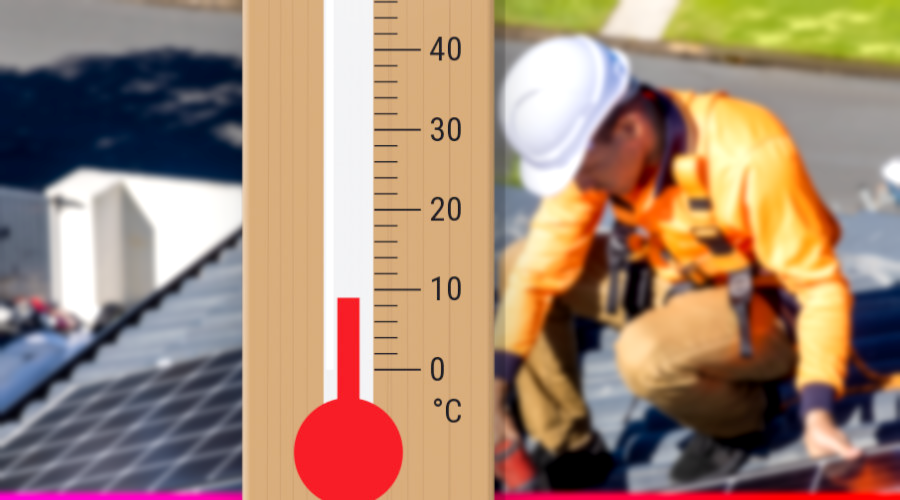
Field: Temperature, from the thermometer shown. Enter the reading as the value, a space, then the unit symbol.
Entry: 9 °C
